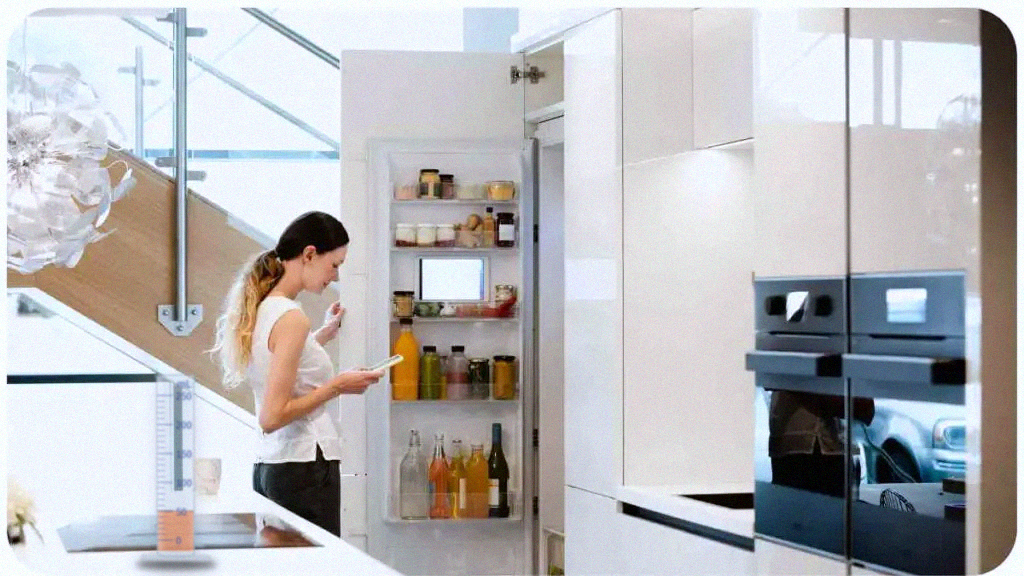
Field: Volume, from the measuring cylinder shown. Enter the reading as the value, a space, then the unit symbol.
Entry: 50 mL
